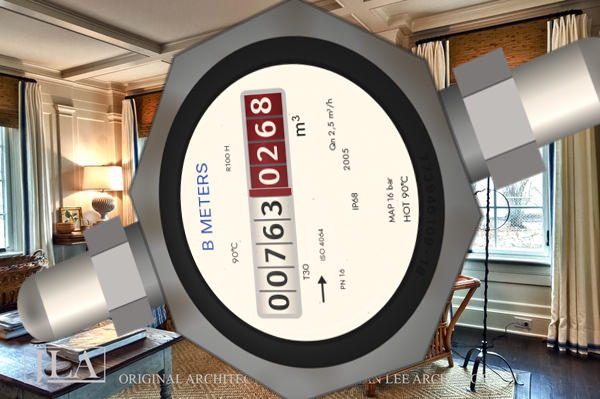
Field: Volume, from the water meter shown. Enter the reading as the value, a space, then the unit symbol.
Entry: 763.0268 m³
